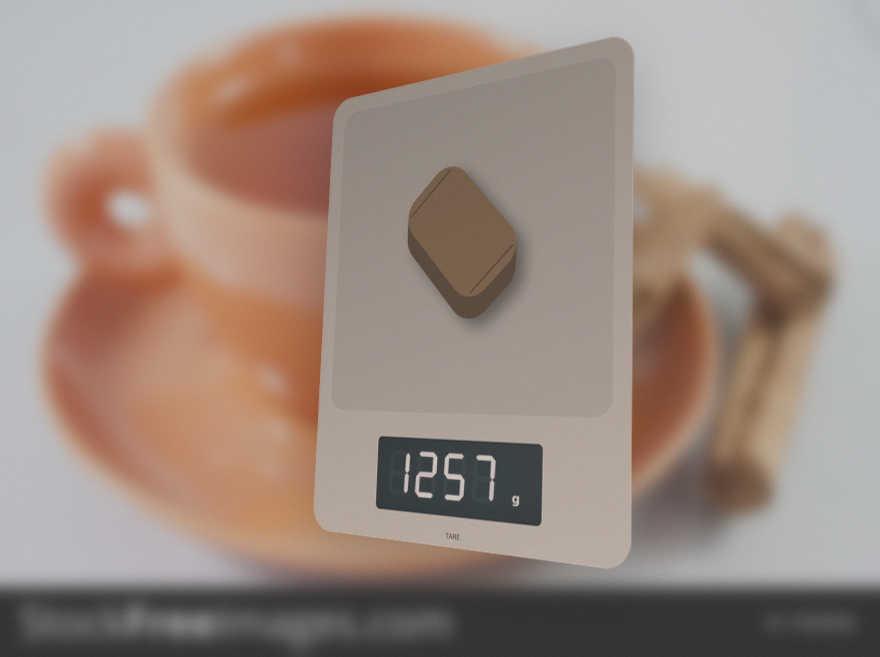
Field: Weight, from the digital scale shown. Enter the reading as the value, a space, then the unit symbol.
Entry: 1257 g
